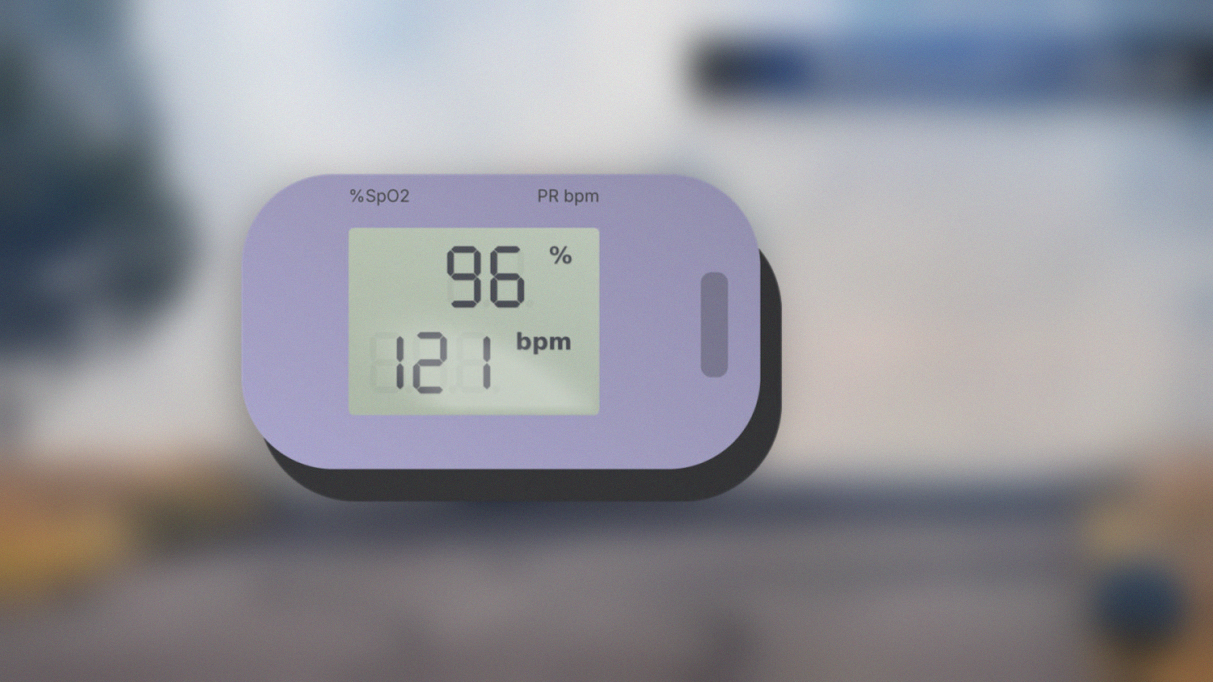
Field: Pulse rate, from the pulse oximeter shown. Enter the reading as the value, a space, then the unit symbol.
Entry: 121 bpm
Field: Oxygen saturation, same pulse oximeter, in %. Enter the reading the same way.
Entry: 96 %
